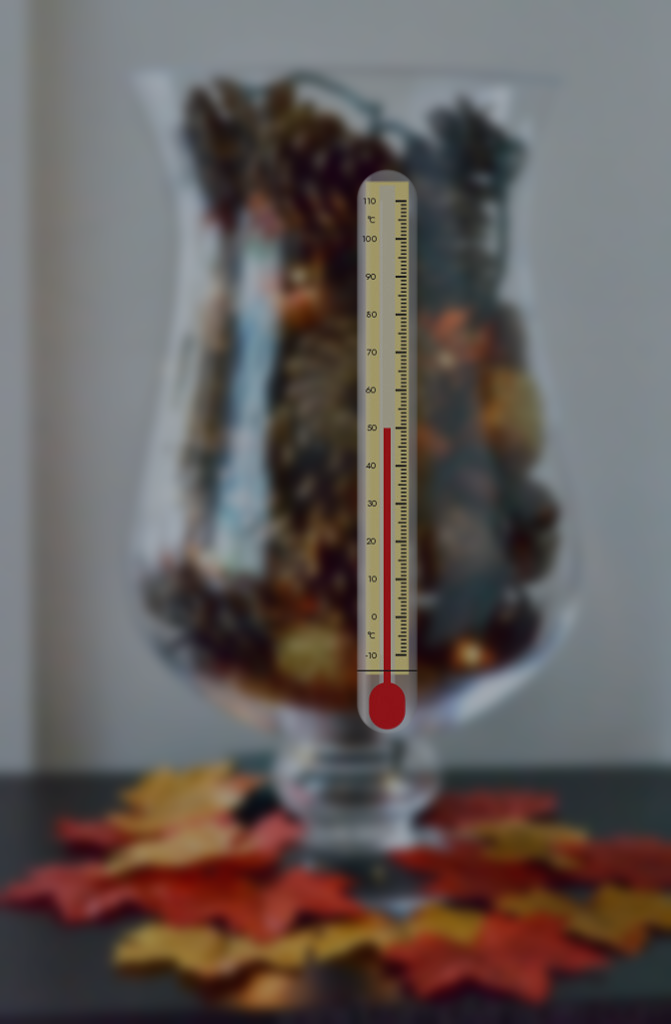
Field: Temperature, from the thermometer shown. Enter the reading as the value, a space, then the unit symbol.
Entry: 50 °C
